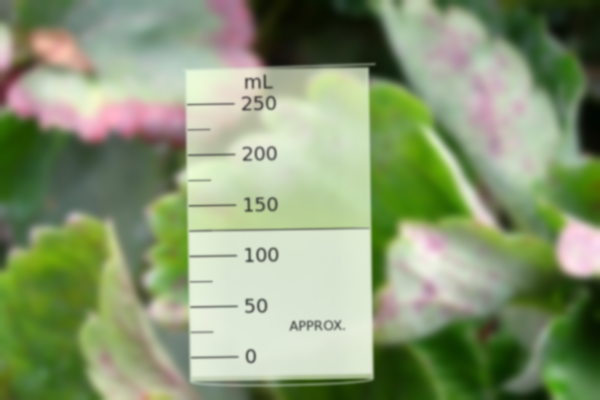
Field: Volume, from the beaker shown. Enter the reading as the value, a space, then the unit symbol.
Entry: 125 mL
